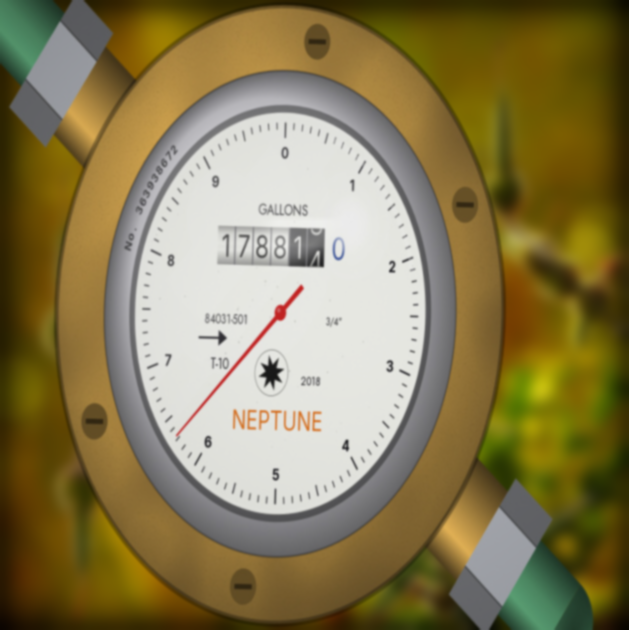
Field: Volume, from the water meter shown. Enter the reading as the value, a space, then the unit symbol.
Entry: 1788136.3 gal
